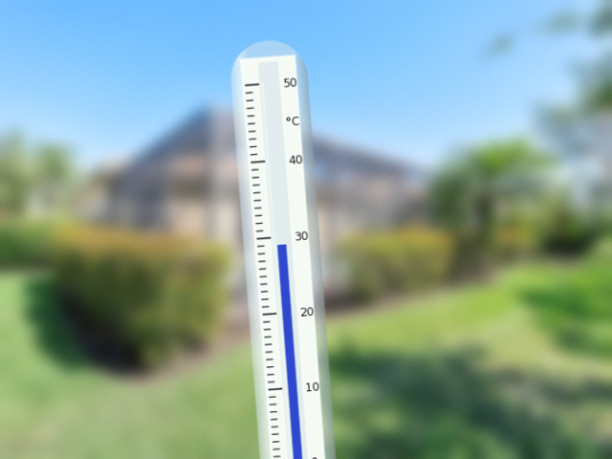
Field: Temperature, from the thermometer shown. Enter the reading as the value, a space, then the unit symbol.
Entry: 29 °C
